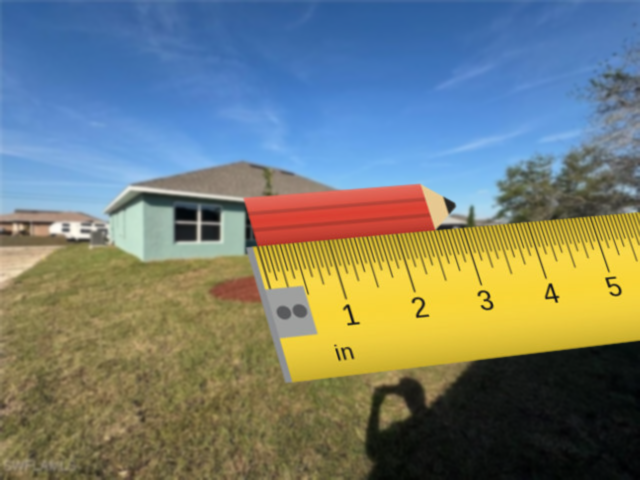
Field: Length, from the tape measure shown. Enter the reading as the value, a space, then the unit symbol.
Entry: 3 in
